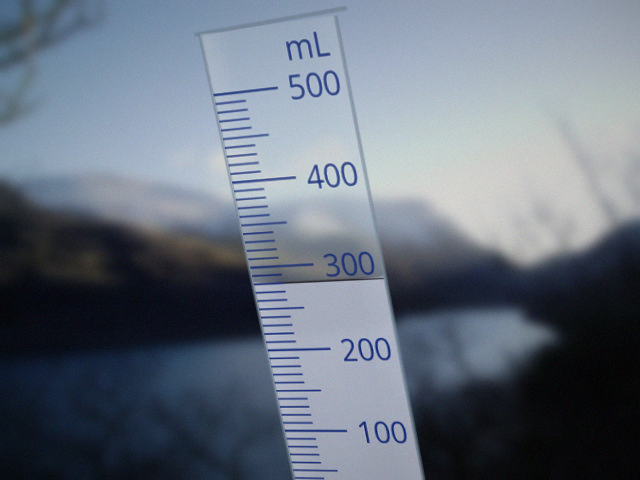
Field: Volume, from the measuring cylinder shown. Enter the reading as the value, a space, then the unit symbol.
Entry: 280 mL
